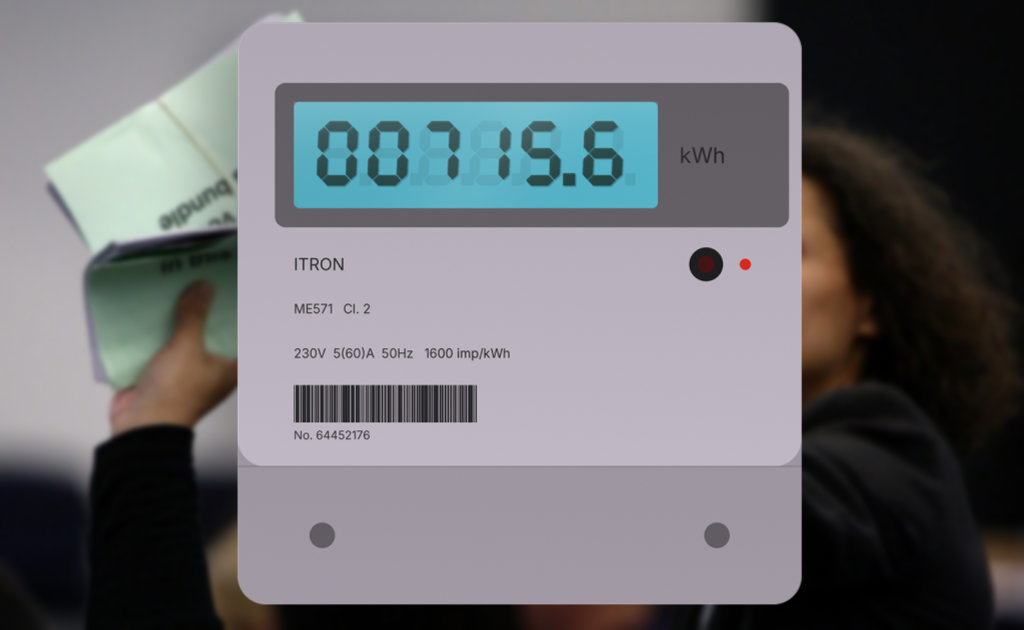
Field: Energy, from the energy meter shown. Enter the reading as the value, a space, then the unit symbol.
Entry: 715.6 kWh
